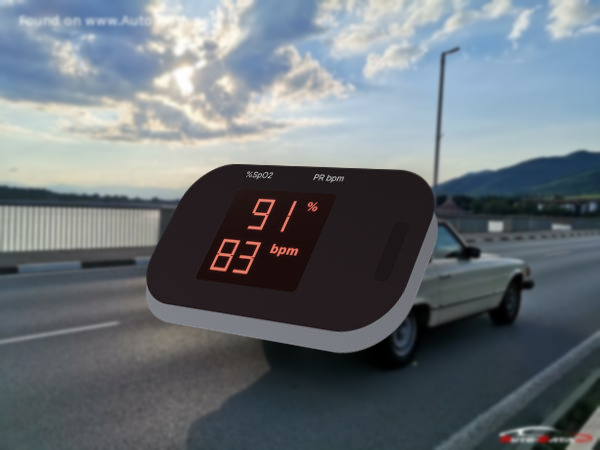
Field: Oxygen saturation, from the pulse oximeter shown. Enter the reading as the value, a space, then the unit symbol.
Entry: 91 %
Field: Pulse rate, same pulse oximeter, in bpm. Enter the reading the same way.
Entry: 83 bpm
